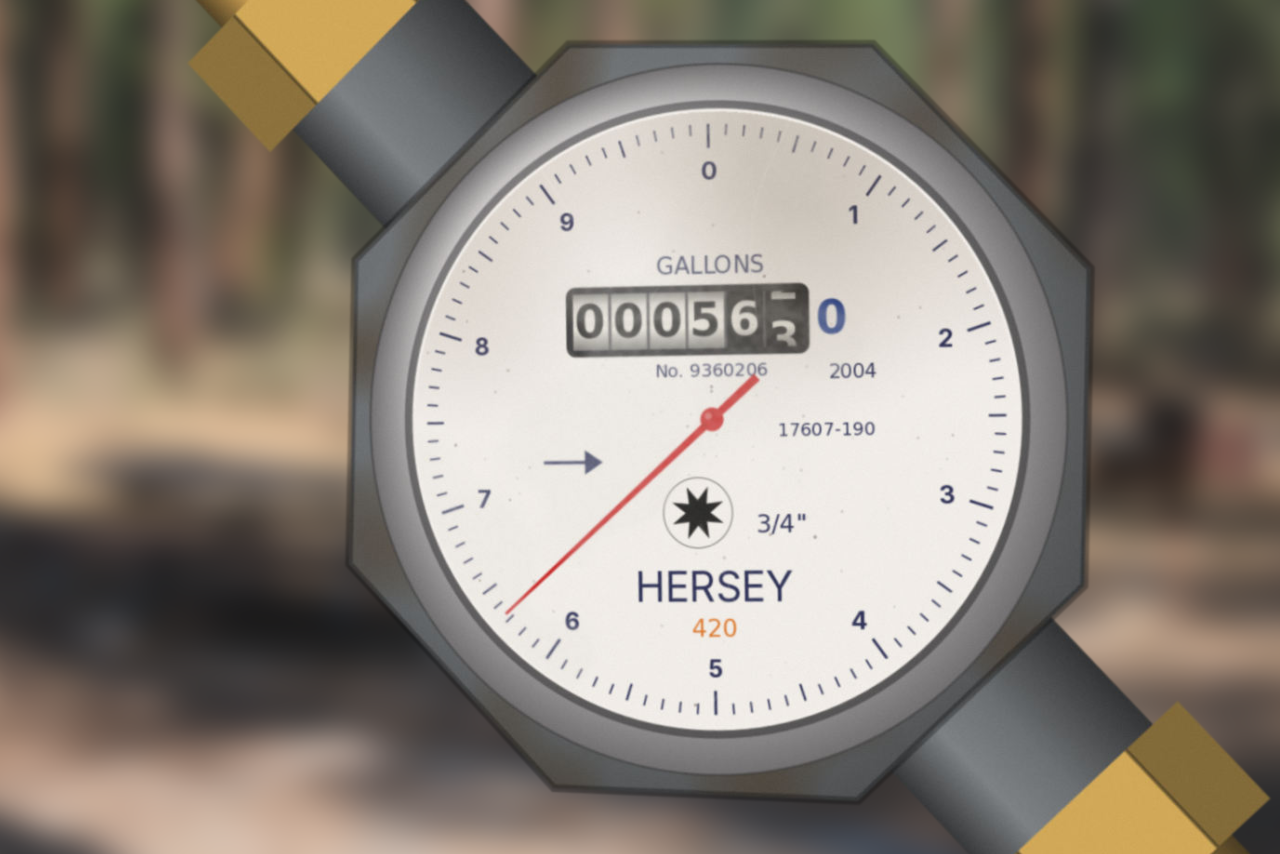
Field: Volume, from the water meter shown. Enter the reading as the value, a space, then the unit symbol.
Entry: 5626.3 gal
